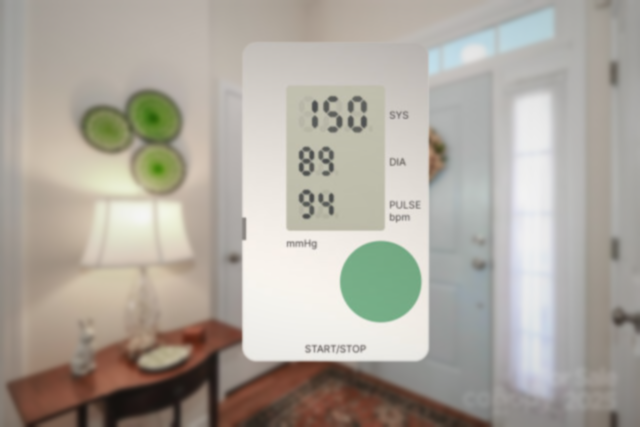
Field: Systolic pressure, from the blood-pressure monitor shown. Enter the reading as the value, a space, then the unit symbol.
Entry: 150 mmHg
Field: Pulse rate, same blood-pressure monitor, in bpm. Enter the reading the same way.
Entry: 94 bpm
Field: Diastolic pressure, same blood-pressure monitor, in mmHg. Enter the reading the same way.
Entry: 89 mmHg
